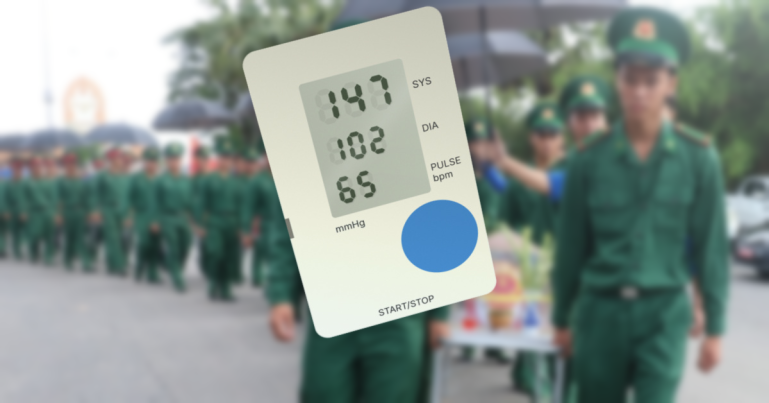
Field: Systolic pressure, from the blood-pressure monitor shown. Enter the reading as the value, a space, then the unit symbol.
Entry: 147 mmHg
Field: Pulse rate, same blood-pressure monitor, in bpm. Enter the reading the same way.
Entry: 65 bpm
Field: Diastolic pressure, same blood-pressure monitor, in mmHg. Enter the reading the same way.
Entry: 102 mmHg
